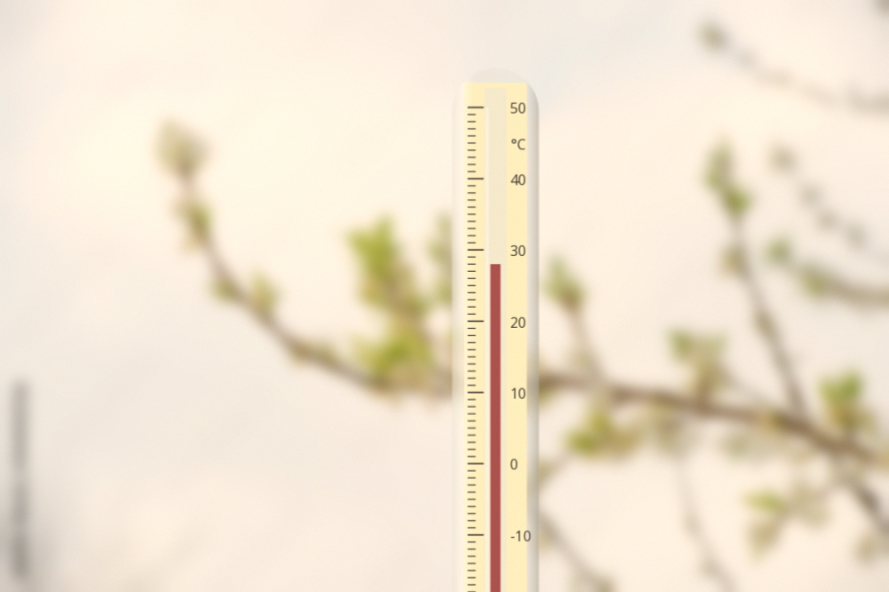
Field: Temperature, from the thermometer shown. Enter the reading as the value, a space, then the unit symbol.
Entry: 28 °C
